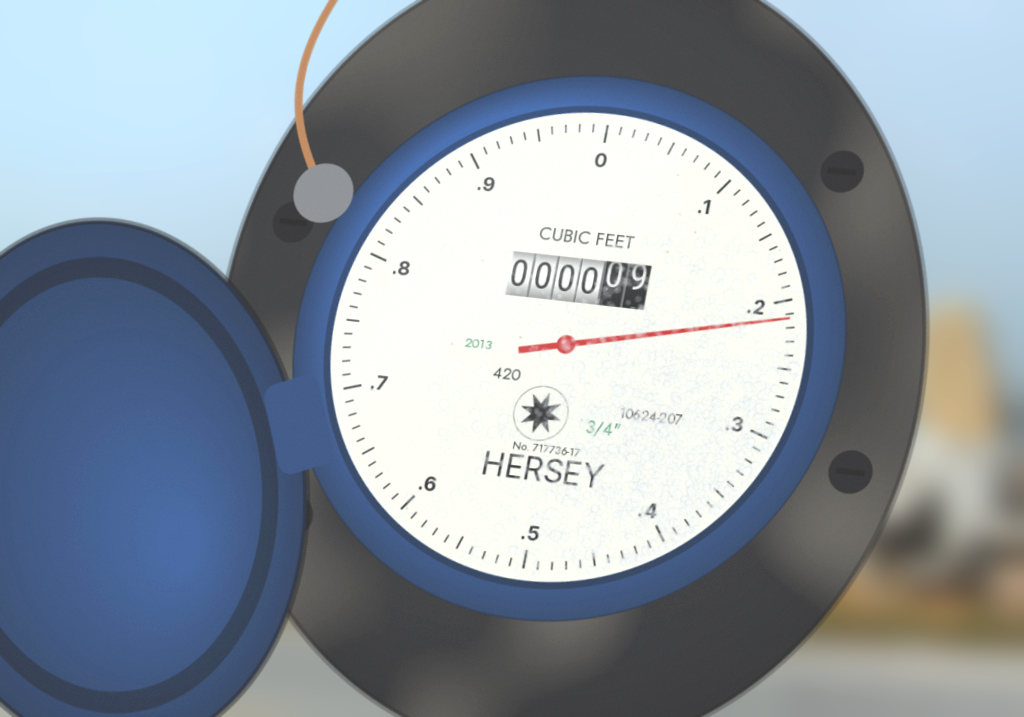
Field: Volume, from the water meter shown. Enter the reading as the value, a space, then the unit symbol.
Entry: 9.21 ft³
